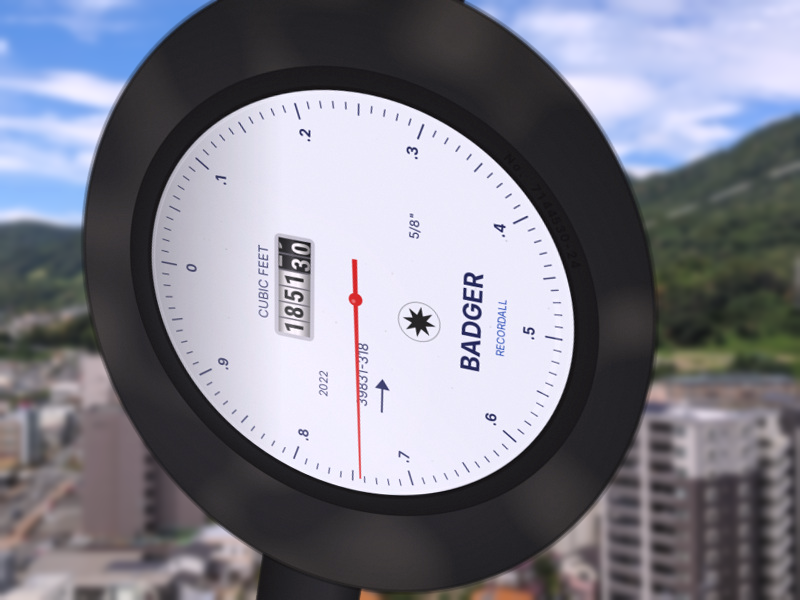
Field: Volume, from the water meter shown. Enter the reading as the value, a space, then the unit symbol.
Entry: 185129.74 ft³
